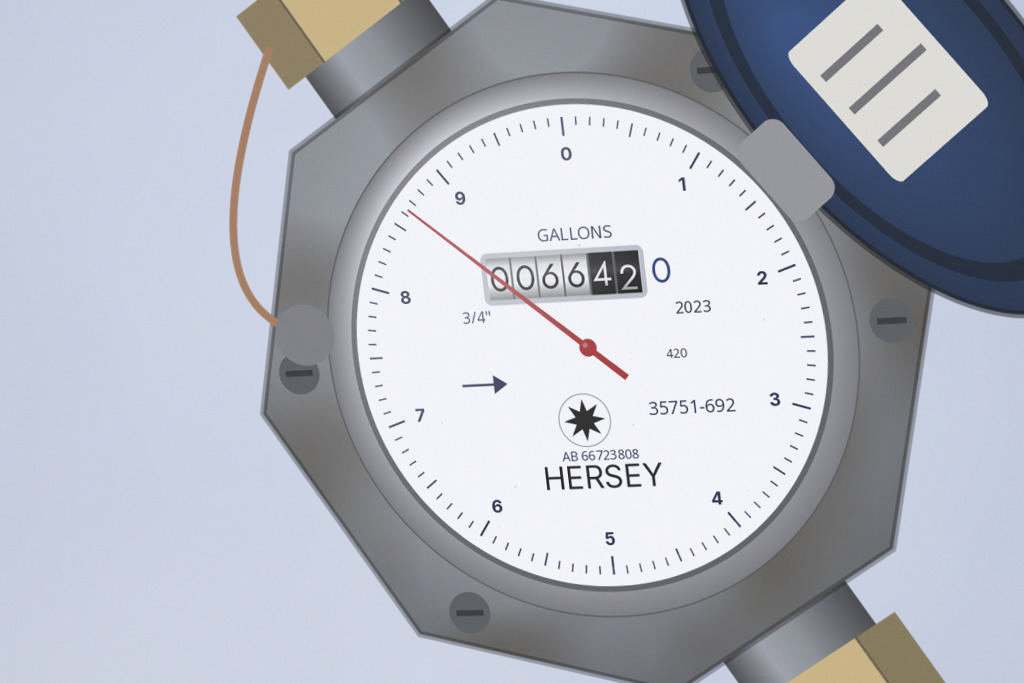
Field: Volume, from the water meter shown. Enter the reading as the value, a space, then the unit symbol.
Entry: 66418.6 gal
